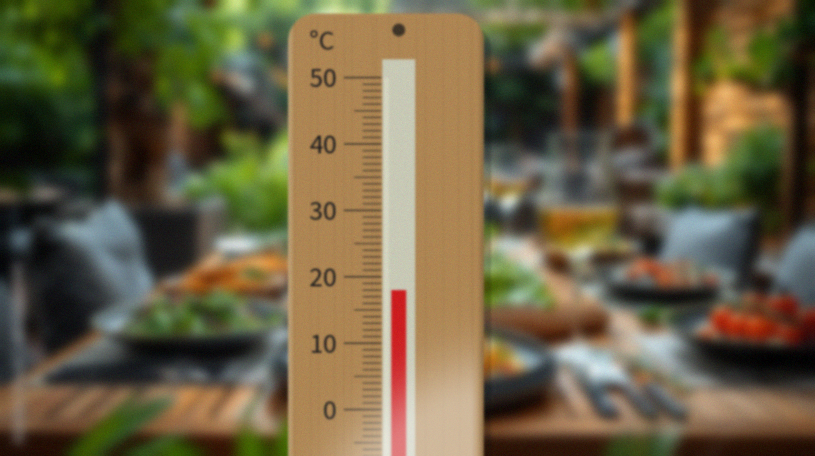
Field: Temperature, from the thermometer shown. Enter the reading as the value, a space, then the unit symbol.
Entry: 18 °C
